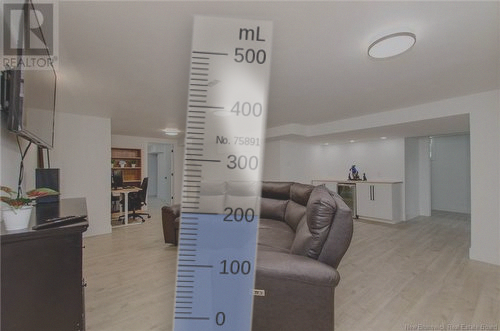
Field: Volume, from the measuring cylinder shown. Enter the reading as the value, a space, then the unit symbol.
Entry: 200 mL
